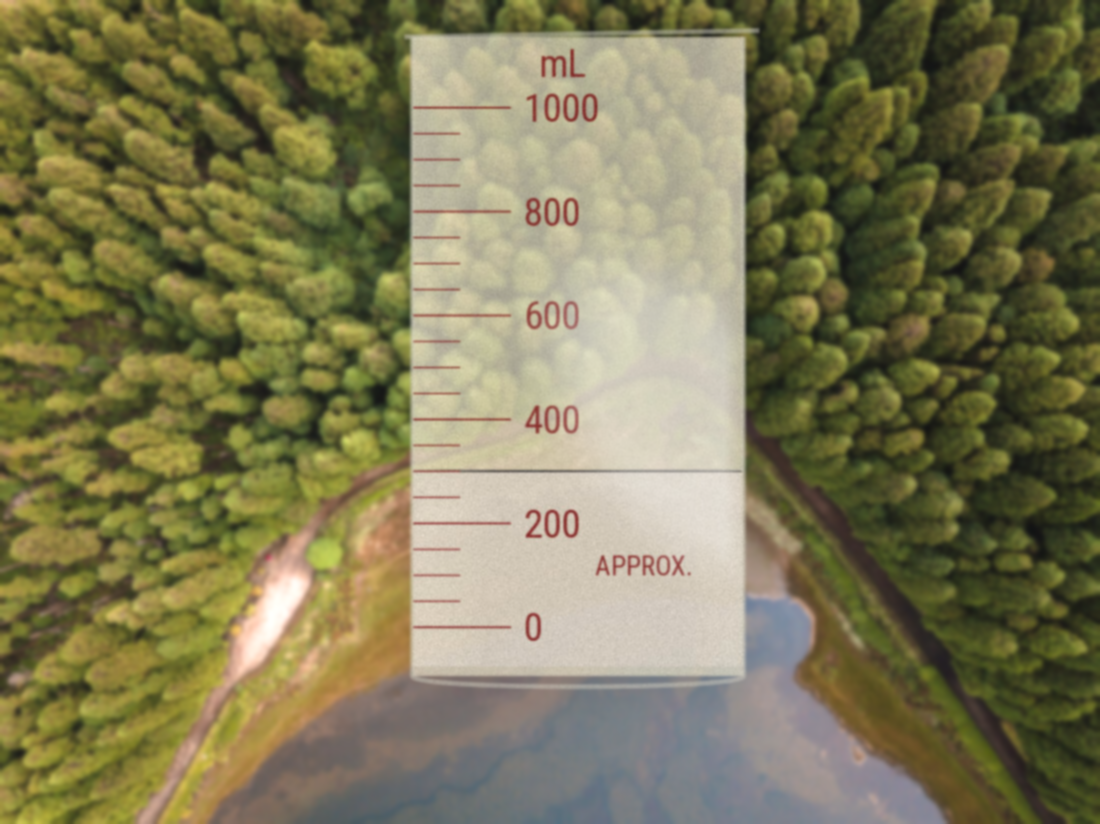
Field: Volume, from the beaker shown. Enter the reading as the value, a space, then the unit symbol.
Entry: 300 mL
